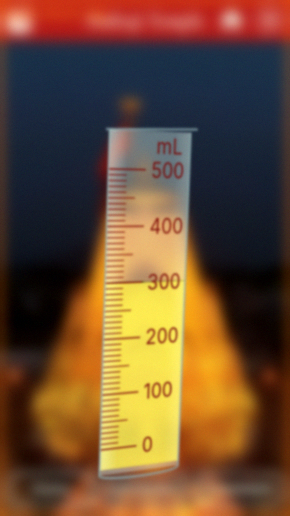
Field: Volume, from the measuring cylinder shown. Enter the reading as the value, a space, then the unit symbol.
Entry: 300 mL
